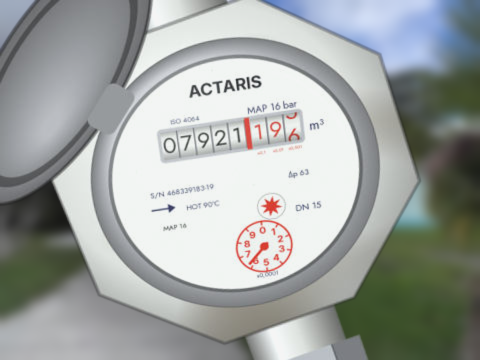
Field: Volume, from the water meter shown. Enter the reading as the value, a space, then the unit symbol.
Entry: 7921.1956 m³
